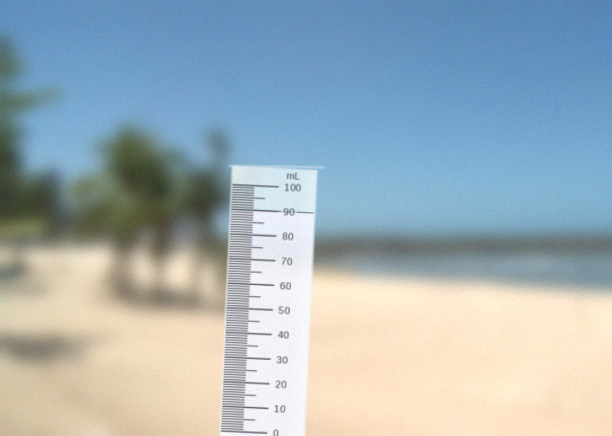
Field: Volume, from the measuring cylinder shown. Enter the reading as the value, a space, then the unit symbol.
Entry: 90 mL
